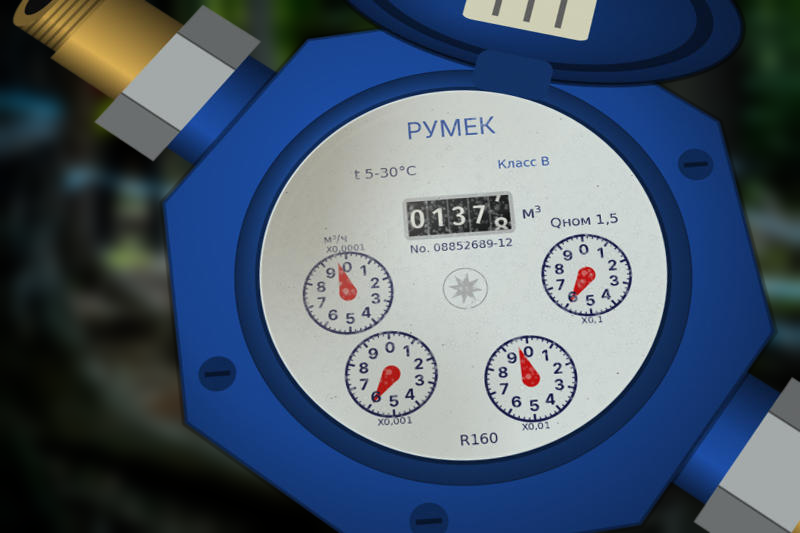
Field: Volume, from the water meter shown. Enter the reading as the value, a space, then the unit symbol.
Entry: 1377.5959 m³
